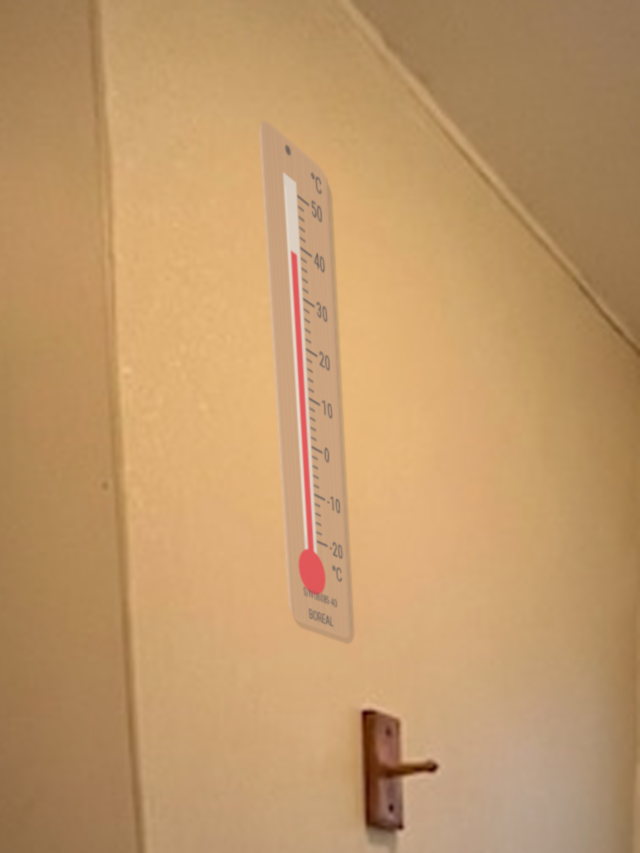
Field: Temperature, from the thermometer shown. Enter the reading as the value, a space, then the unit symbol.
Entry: 38 °C
